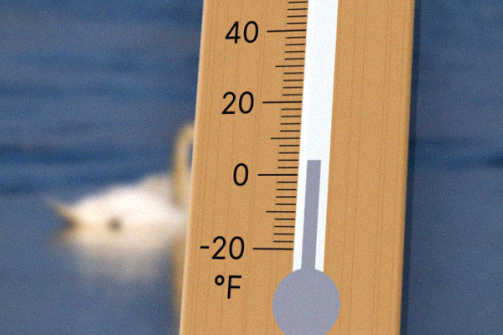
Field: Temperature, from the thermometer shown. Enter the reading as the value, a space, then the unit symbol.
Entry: 4 °F
